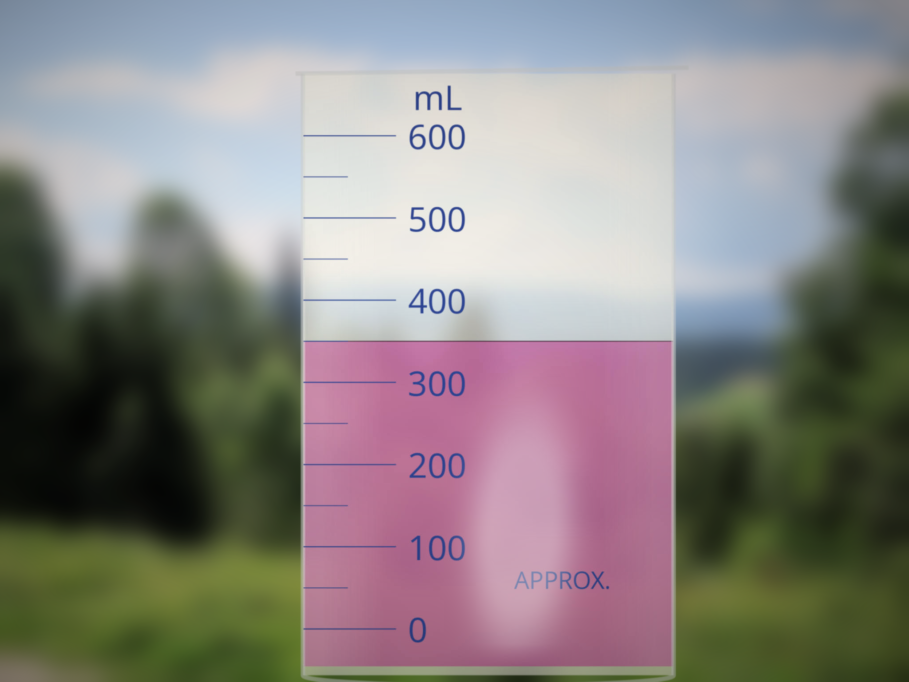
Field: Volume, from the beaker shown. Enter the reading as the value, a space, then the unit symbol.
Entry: 350 mL
